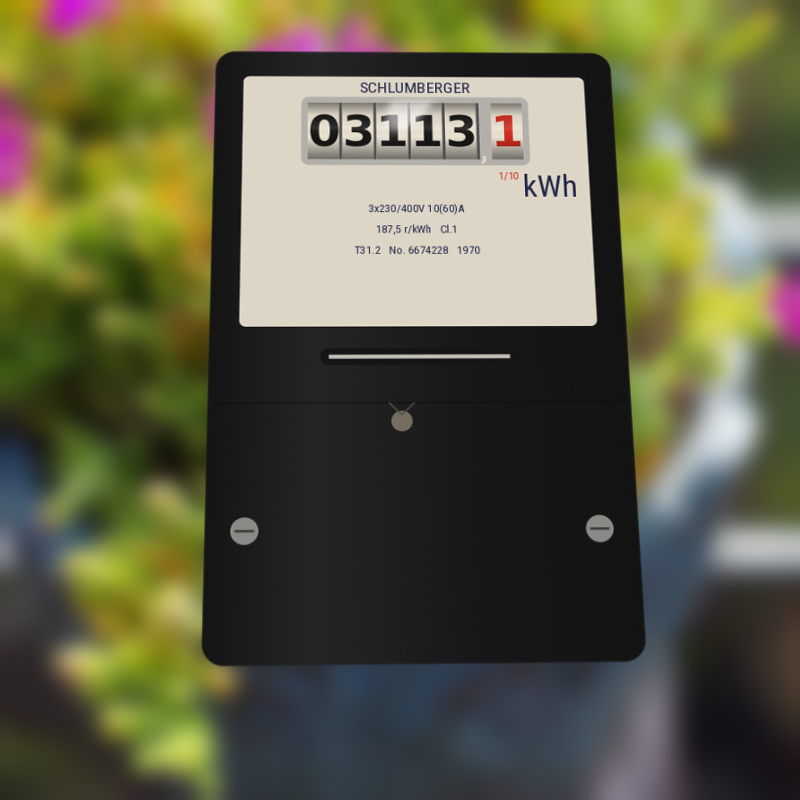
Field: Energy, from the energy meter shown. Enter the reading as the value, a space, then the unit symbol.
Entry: 3113.1 kWh
